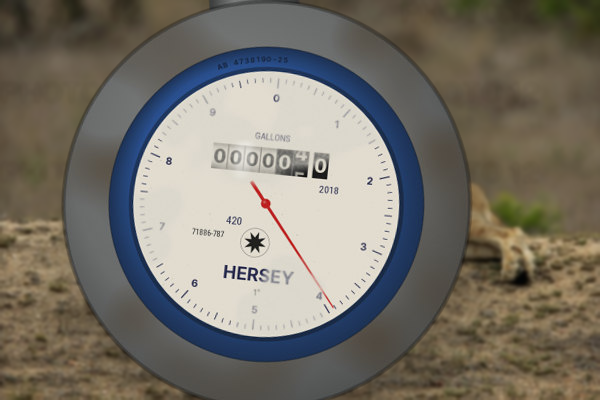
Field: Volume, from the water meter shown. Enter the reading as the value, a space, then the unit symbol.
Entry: 43.9 gal
